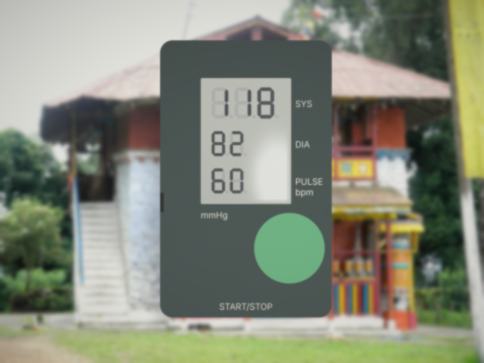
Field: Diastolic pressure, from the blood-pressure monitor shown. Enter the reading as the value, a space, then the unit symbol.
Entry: 82 mmHg
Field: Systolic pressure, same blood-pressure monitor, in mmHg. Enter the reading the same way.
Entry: 118 mmHg
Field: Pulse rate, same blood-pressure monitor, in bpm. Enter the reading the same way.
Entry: 60 bpm
